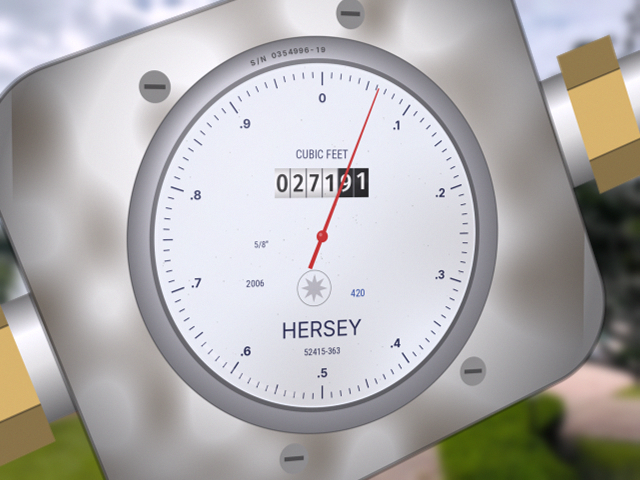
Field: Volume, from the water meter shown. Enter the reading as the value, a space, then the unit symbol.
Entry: 27191.06 ft³
